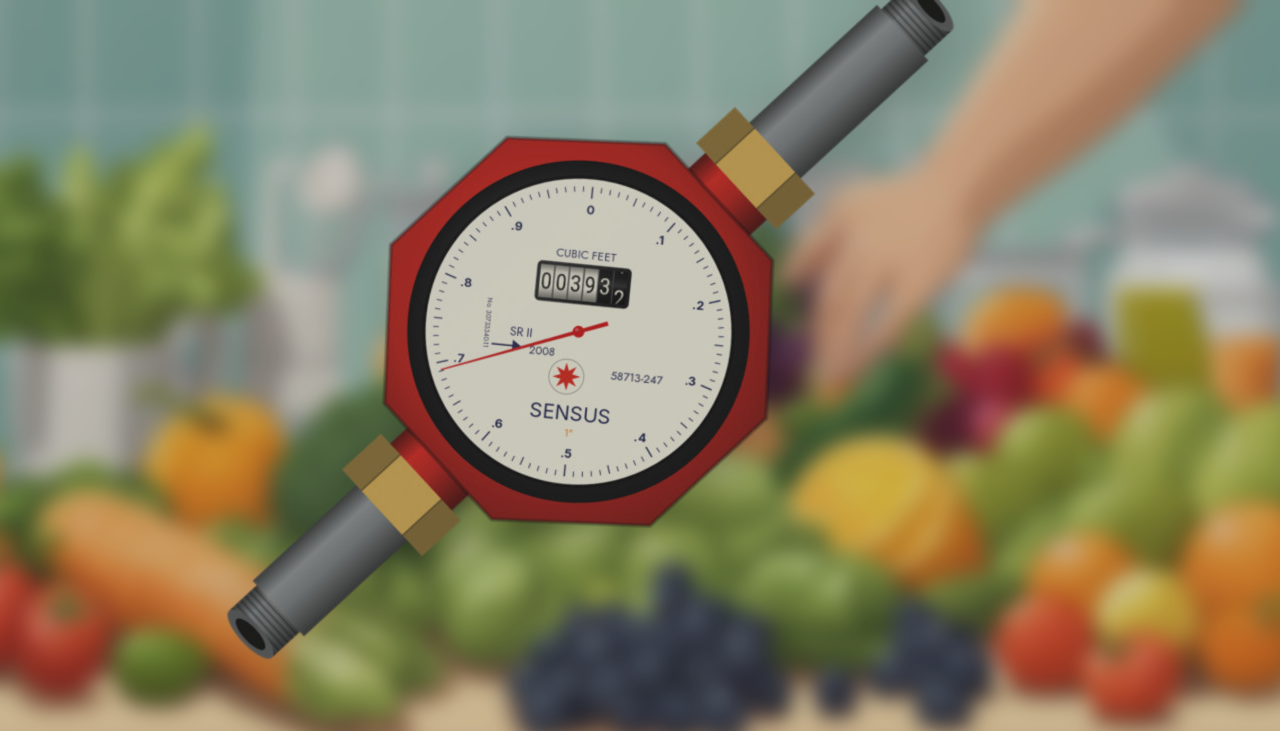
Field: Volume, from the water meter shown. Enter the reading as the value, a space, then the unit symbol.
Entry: 3931.69 ft³
